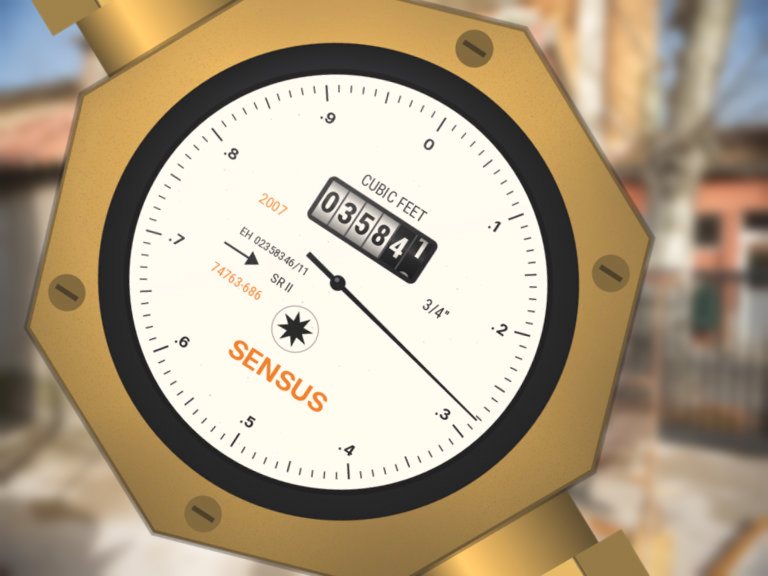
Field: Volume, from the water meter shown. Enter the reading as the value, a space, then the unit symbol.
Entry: 35841.28 ft³
